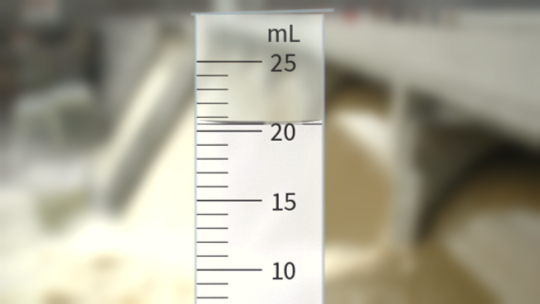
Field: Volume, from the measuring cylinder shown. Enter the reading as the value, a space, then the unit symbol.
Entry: 20.5 mL
